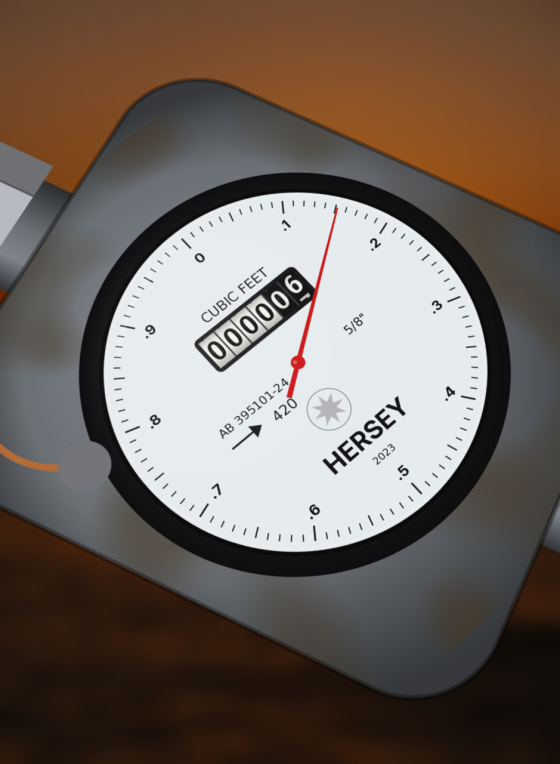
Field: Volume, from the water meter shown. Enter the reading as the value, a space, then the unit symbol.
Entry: 6.15 ft³
